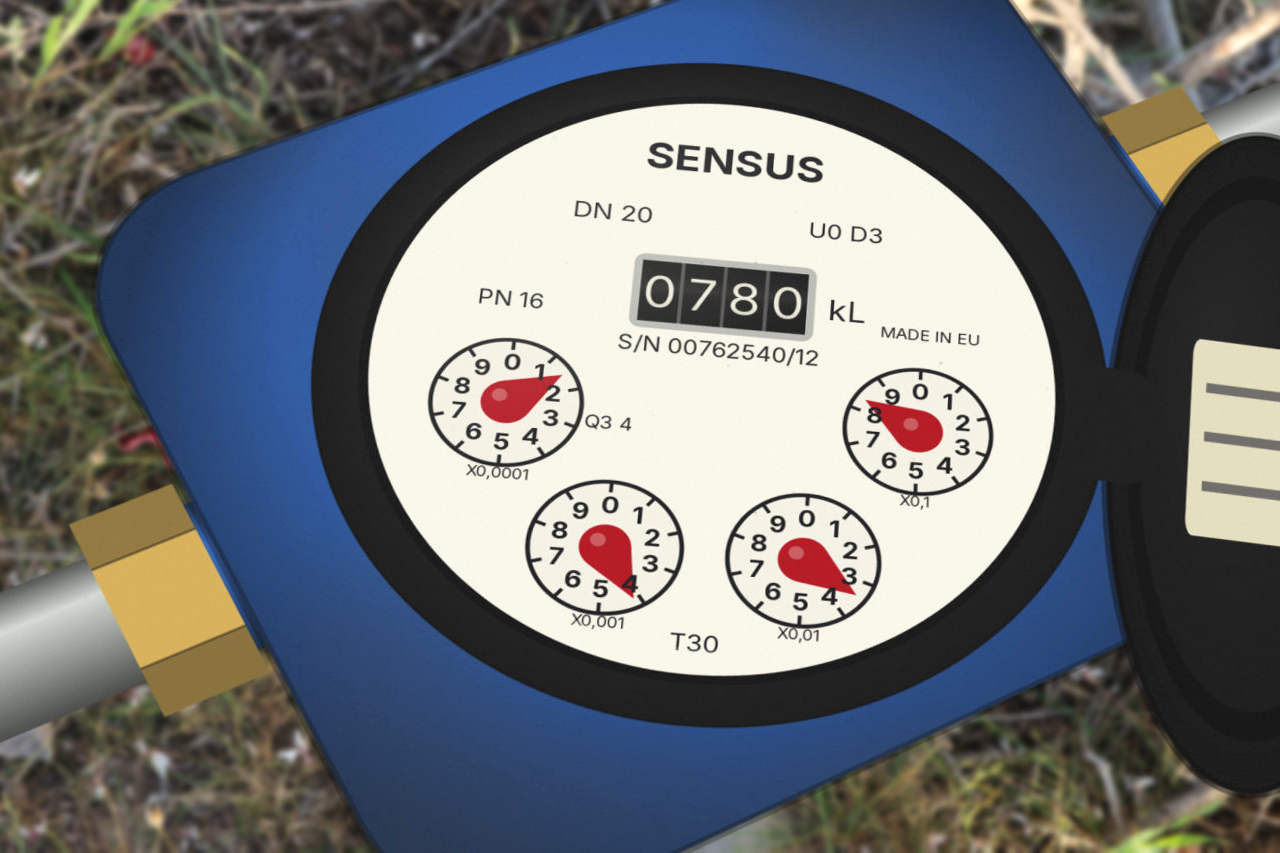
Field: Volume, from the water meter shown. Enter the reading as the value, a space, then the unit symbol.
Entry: 780.8341 kL
